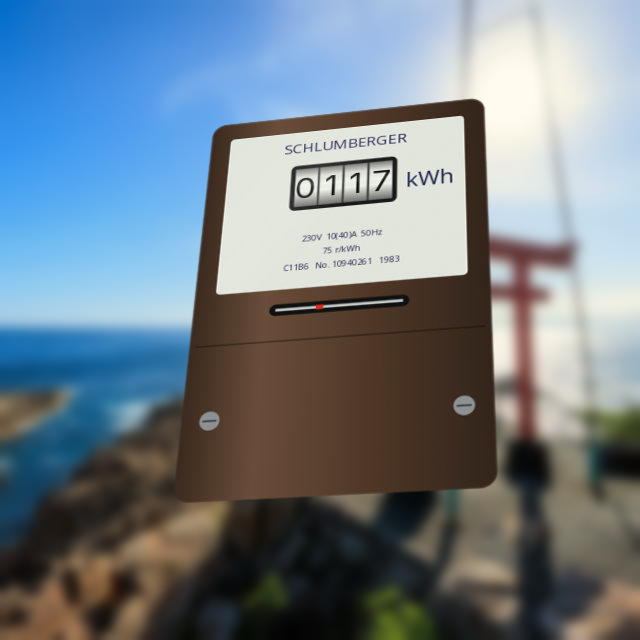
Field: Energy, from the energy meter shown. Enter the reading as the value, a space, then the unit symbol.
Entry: 117 kWh
